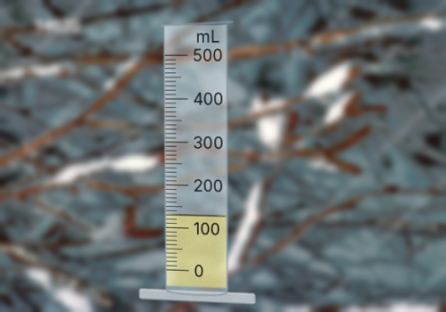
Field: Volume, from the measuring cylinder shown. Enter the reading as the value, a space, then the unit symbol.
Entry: 130 mL
